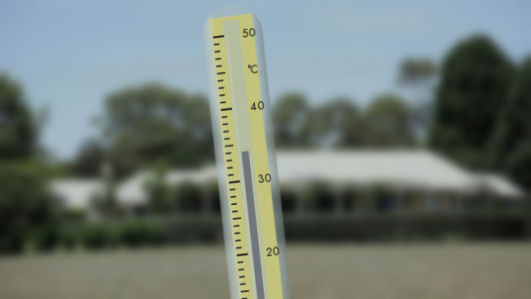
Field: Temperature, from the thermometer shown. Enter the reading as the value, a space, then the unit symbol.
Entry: 34 °C
